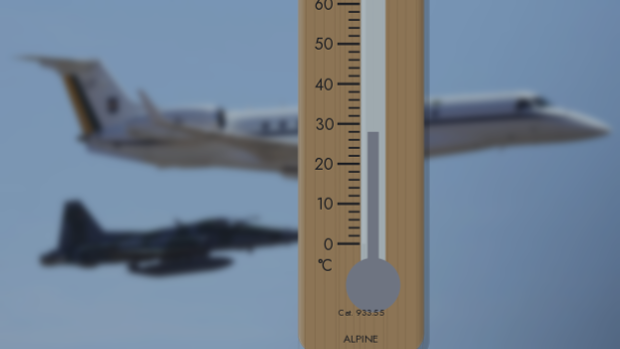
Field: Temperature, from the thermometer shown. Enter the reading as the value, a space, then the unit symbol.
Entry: 28 °C
